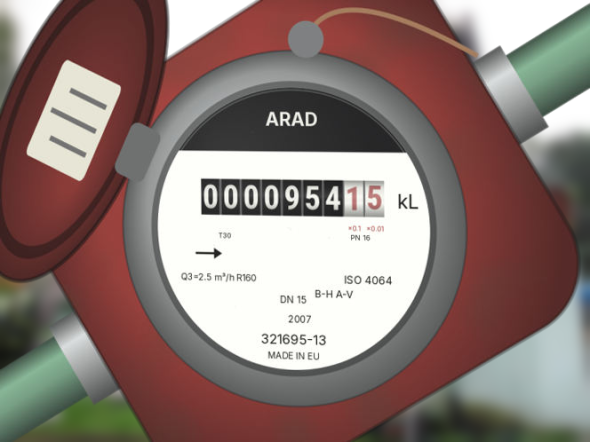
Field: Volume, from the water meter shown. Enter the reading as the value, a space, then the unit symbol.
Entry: 954.15 kL
